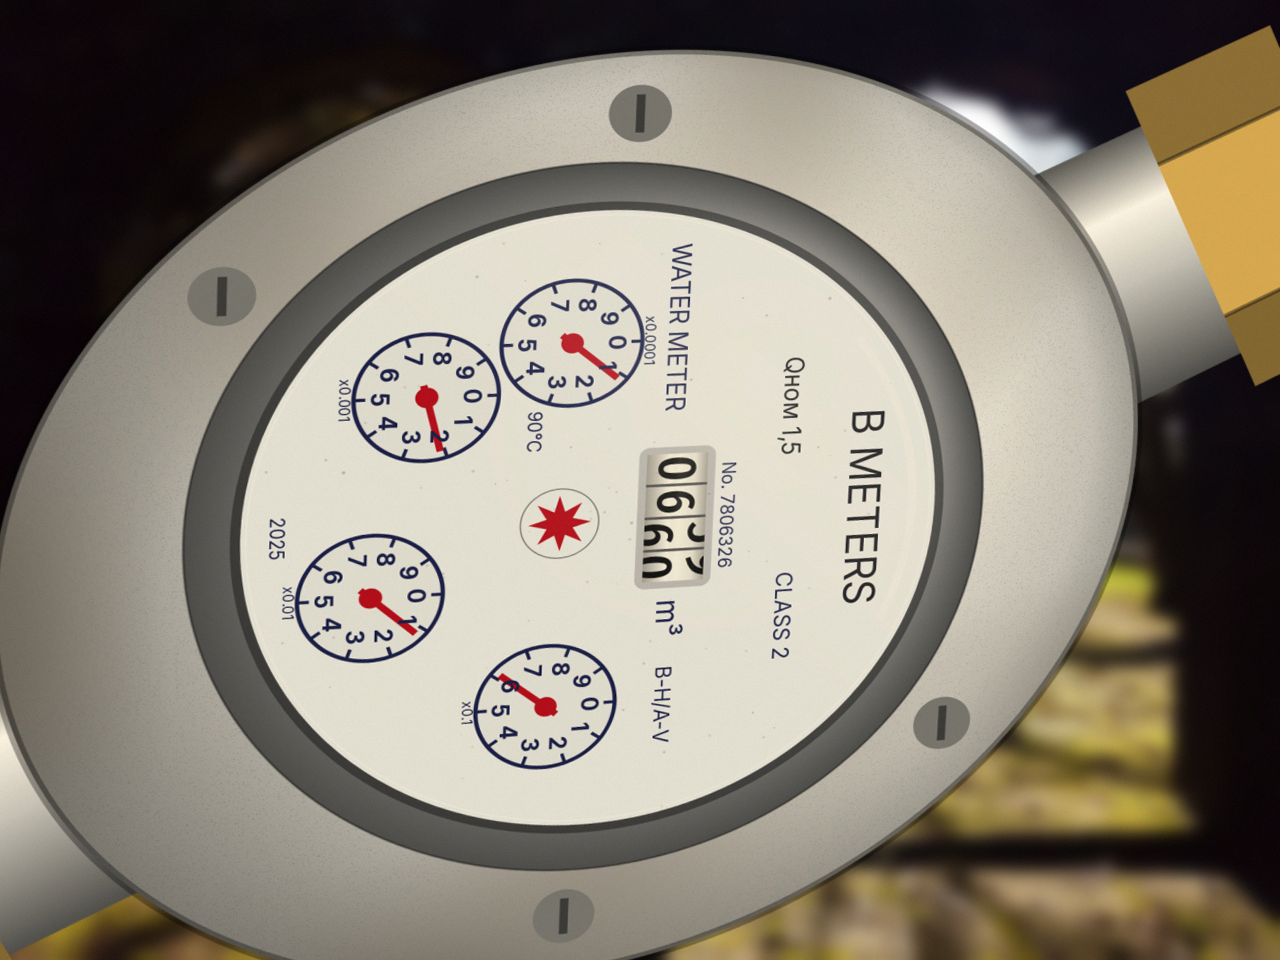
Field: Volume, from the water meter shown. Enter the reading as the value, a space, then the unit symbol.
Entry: 659.6121 m³
